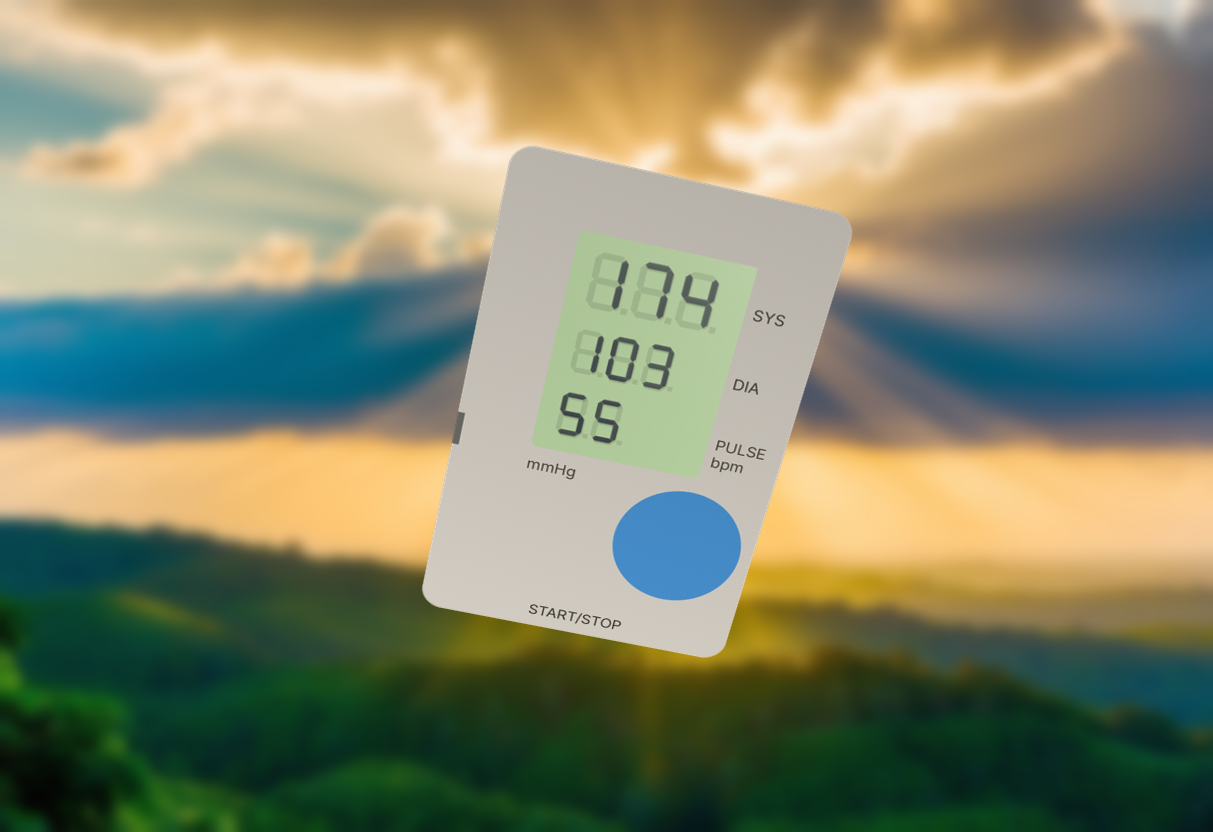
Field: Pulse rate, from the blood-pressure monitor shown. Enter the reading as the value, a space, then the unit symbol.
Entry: 55 bpm
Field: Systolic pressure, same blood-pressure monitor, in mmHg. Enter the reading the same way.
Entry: 174 mmHg
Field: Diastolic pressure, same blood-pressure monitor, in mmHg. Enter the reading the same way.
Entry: 103 mmHg
